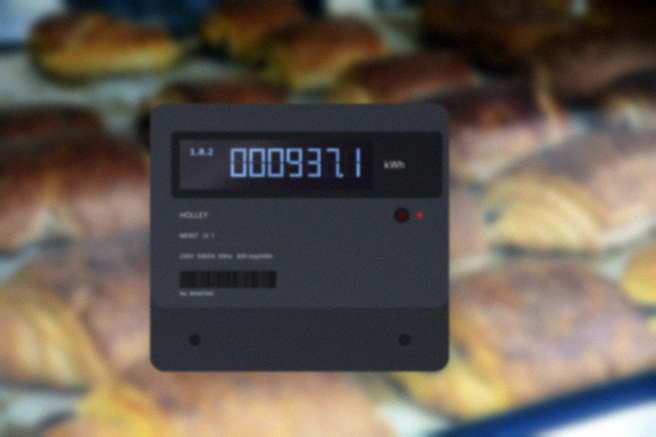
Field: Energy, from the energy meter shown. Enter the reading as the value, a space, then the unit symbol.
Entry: 937.1 kWh
